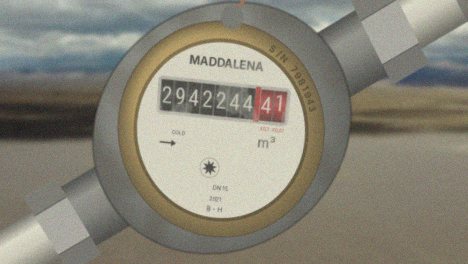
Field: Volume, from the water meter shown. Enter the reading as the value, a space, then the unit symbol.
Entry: 2942244.41 m³
